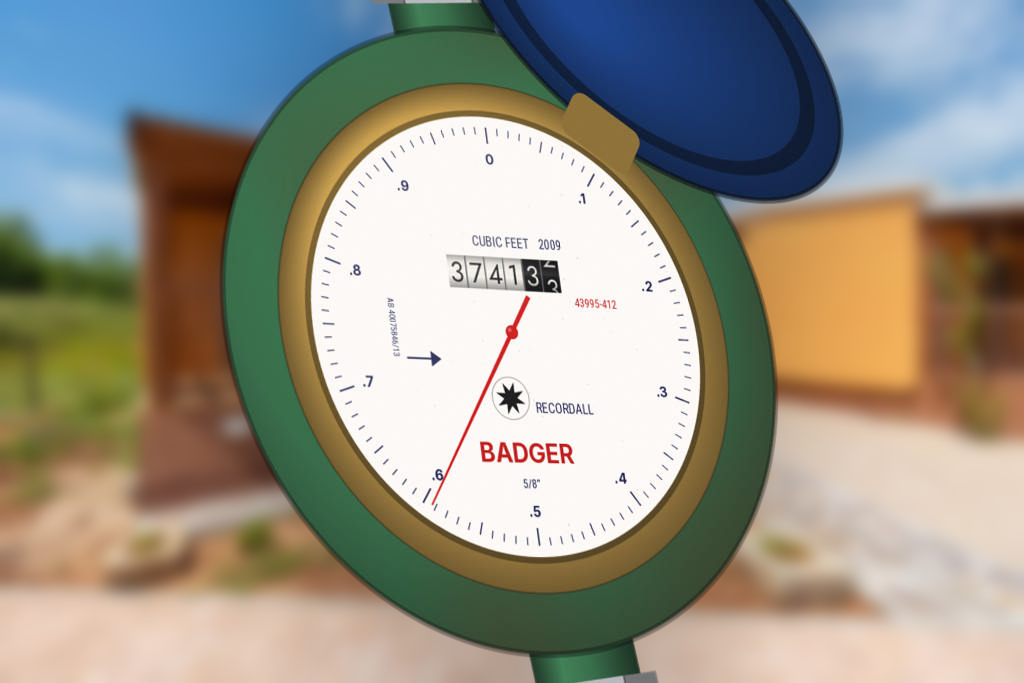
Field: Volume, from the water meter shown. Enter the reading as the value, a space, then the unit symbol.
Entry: 374132.59 ft³
